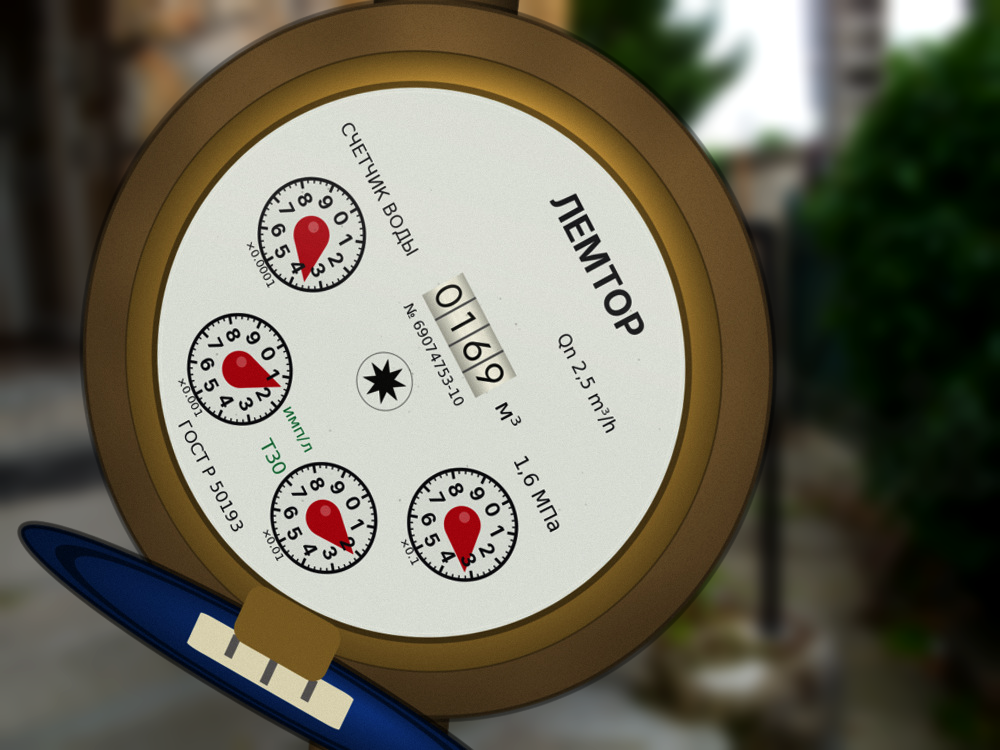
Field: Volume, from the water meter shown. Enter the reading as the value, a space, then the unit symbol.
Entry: 169.3213 m³
